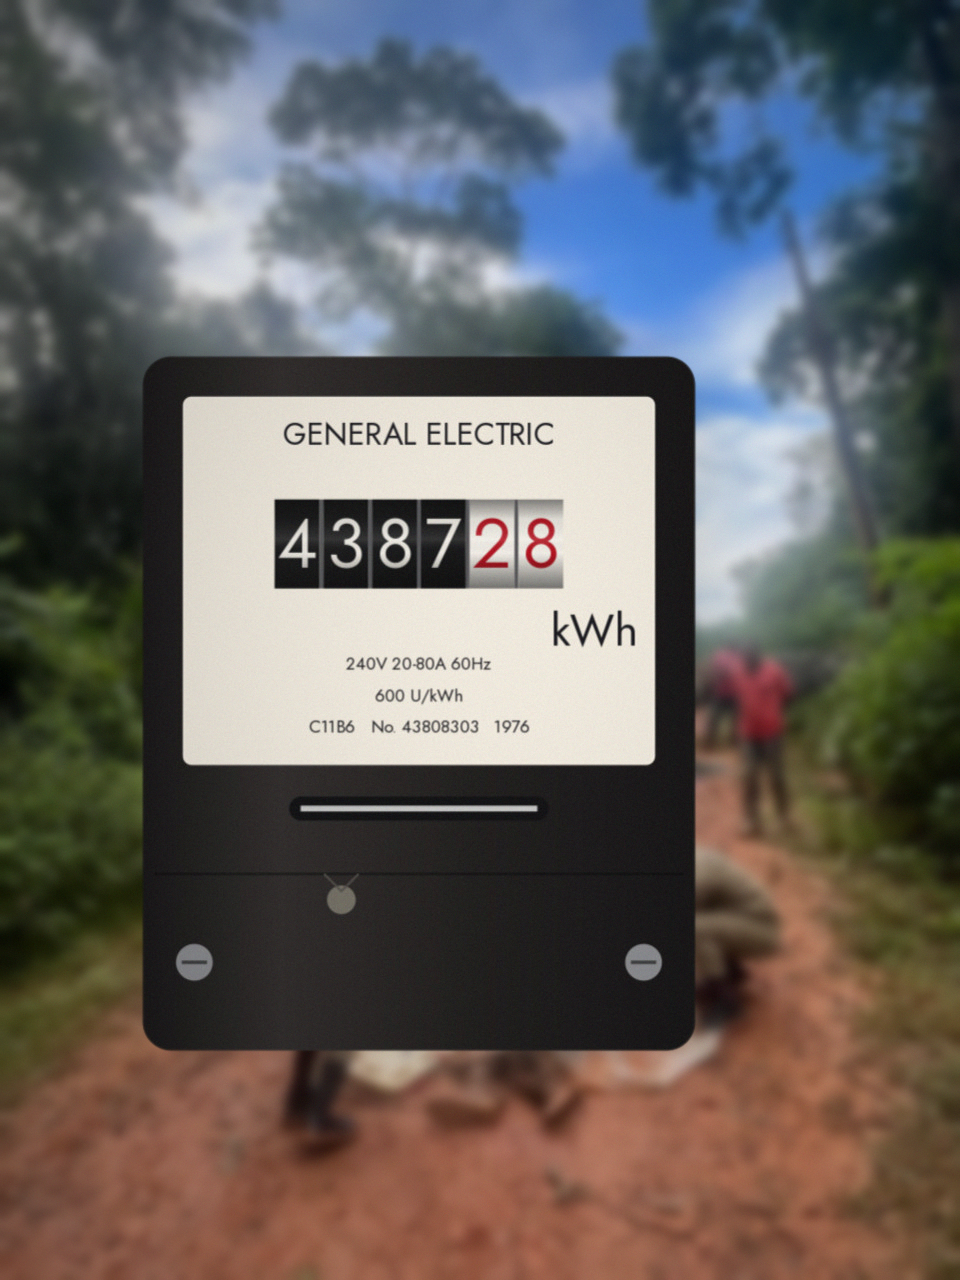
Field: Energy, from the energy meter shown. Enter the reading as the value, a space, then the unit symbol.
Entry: 4387.28 kWh
